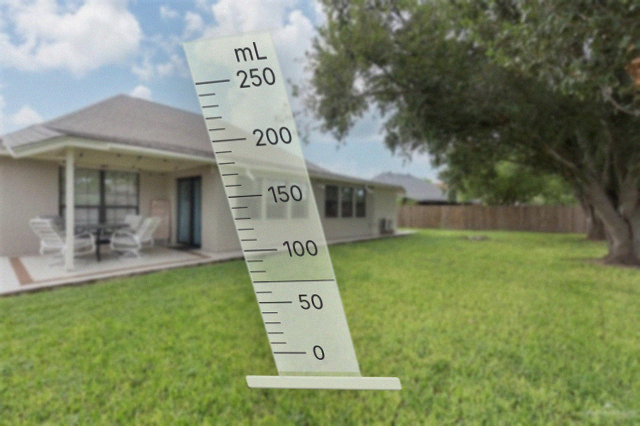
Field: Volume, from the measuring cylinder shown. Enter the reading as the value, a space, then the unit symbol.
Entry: 70 mL
